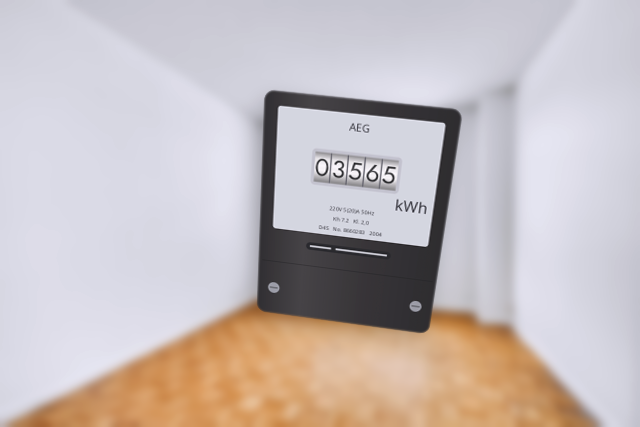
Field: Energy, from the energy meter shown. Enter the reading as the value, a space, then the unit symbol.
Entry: 3565 kWh
